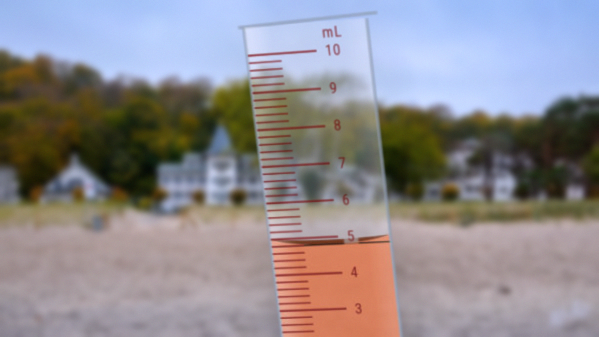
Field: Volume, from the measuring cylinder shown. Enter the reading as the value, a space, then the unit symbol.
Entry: 4.8 mL
